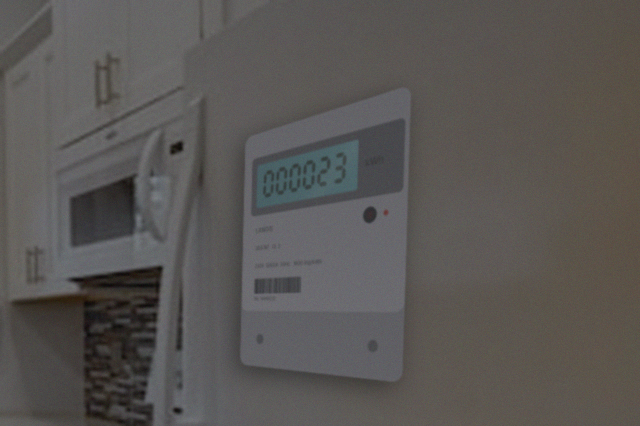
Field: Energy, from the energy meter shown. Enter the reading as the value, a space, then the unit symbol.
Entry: 23 kWh
